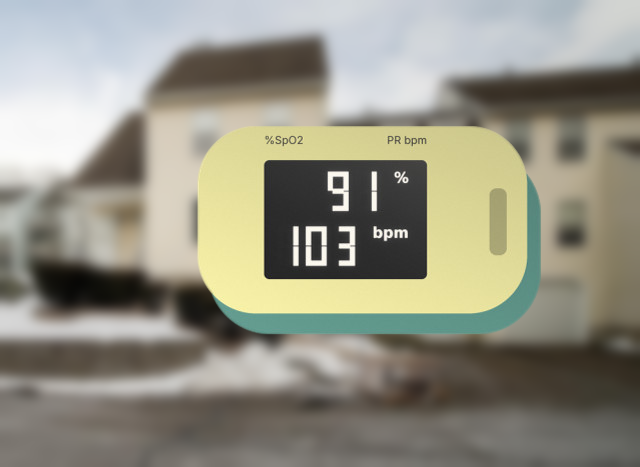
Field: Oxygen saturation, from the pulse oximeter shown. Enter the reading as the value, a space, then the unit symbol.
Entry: 91 %
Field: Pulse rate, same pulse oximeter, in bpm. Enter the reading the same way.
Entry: 103 bpm
